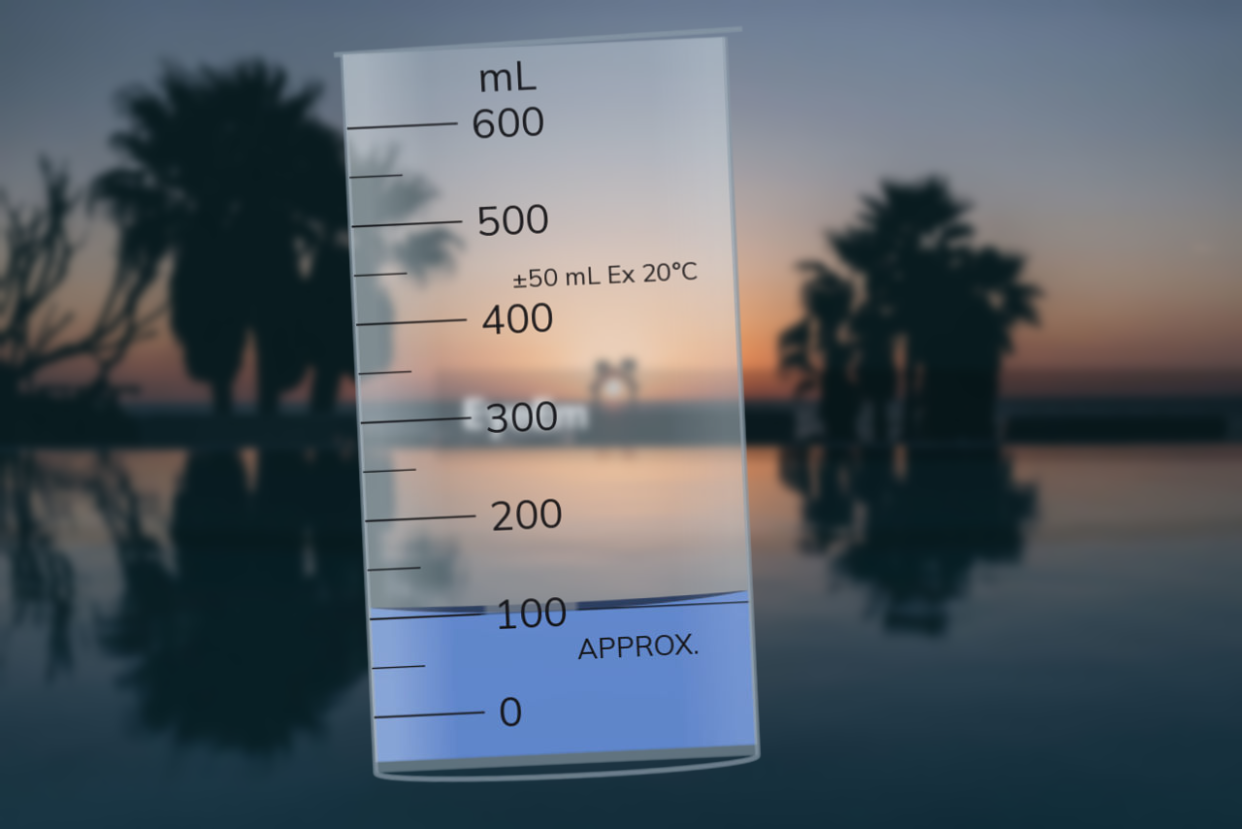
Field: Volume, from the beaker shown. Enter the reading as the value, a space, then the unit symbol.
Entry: 100 mL
